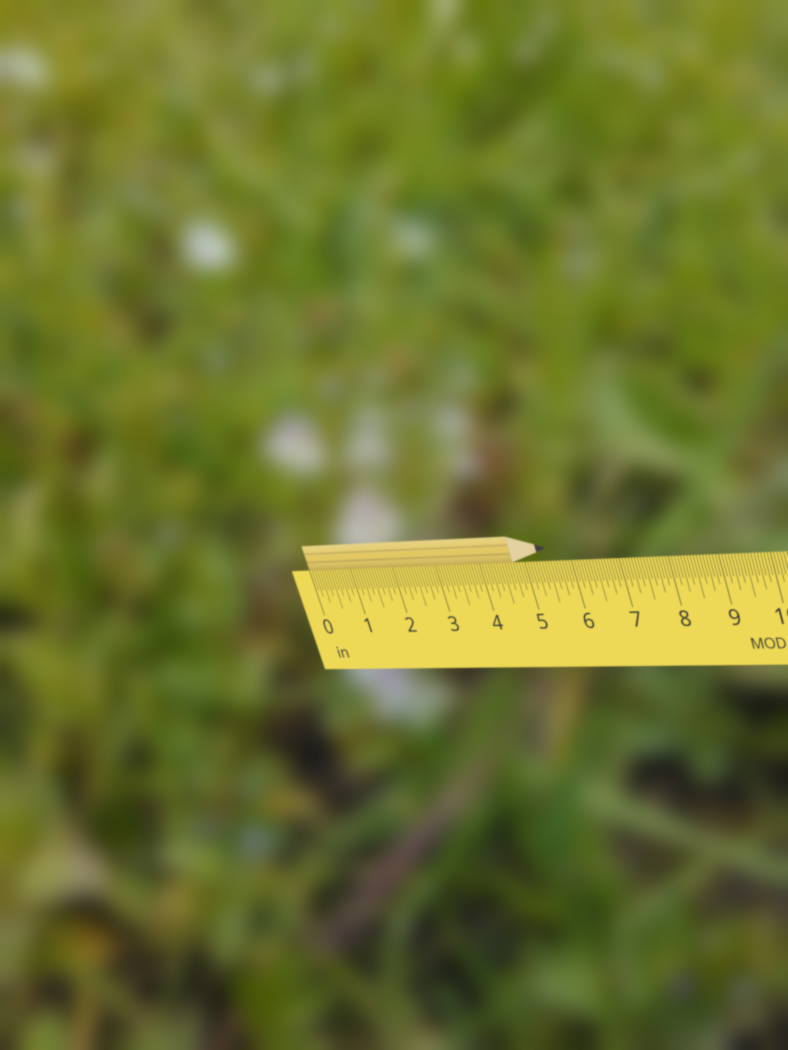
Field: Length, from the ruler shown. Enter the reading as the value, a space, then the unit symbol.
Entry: 5.5 in
